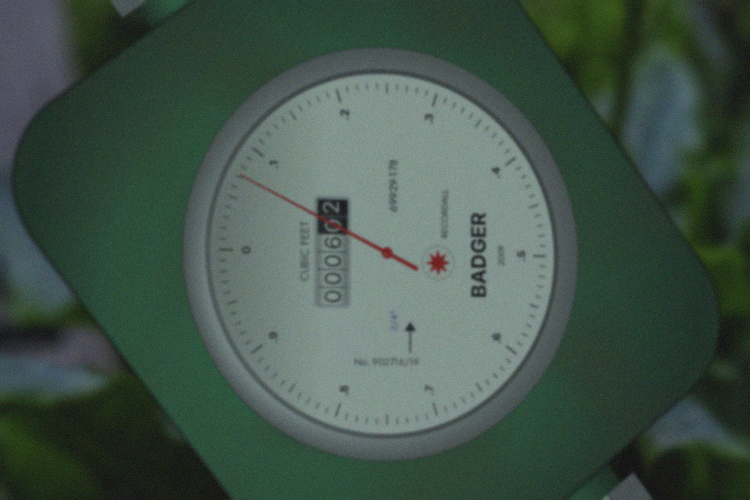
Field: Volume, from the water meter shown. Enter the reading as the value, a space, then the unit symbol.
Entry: 602.07 ft³
